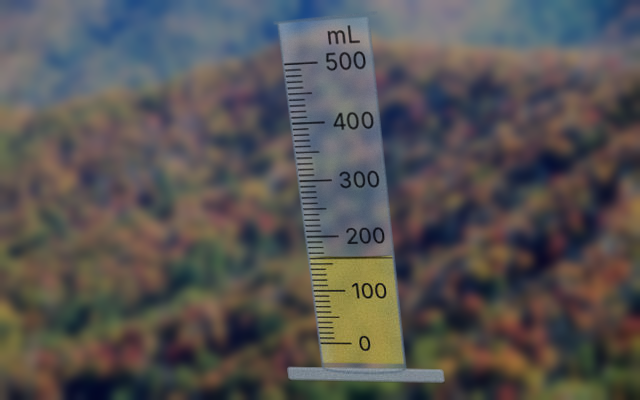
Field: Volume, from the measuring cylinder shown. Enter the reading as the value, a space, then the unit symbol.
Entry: 160 mL
